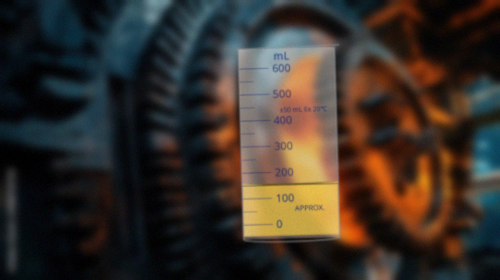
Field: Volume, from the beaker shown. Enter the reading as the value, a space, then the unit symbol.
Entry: 150 mL
